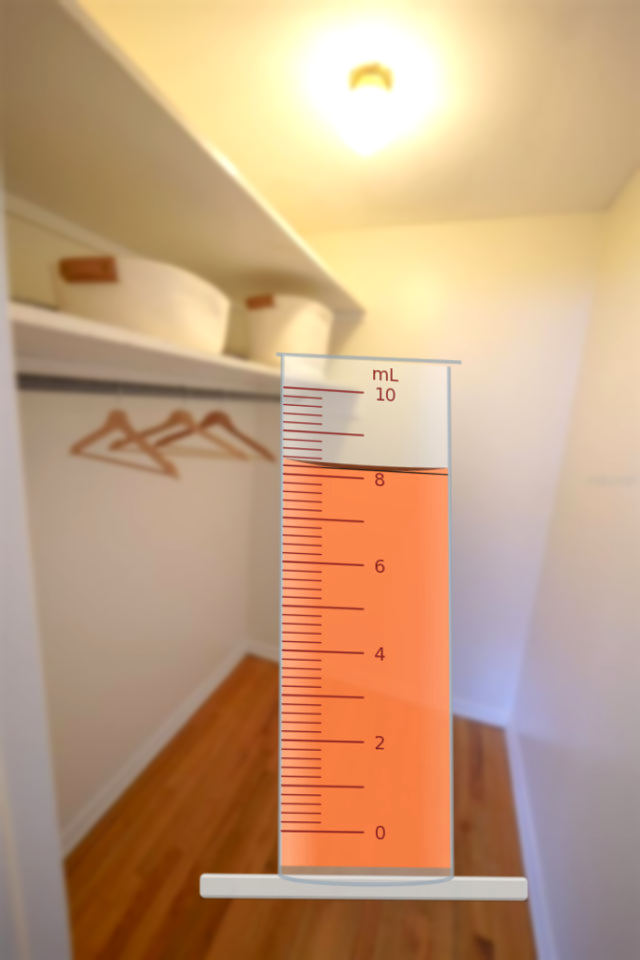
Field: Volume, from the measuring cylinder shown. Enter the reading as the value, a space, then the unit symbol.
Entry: 8.2 mL
